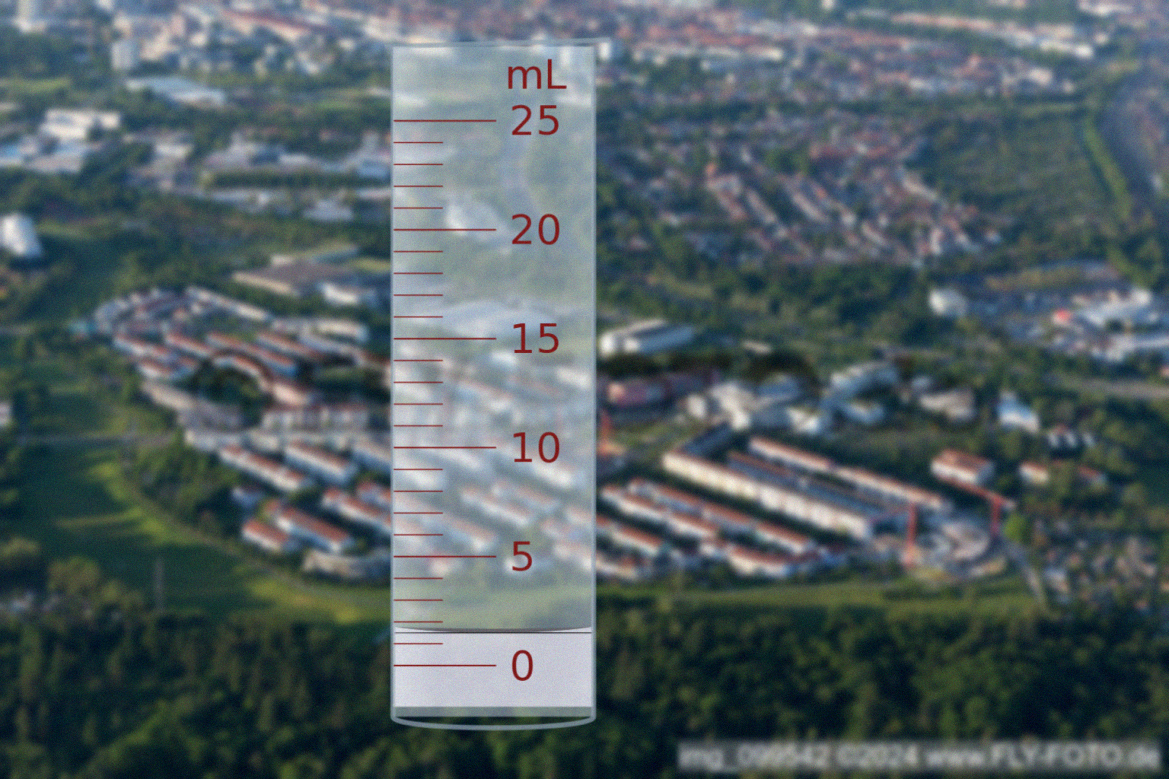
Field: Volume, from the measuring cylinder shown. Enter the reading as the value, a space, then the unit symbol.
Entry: 1.5 mL
